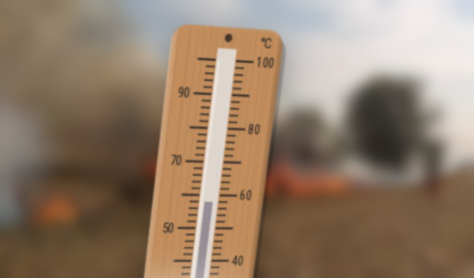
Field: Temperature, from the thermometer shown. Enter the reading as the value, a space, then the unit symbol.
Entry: 58 °C
